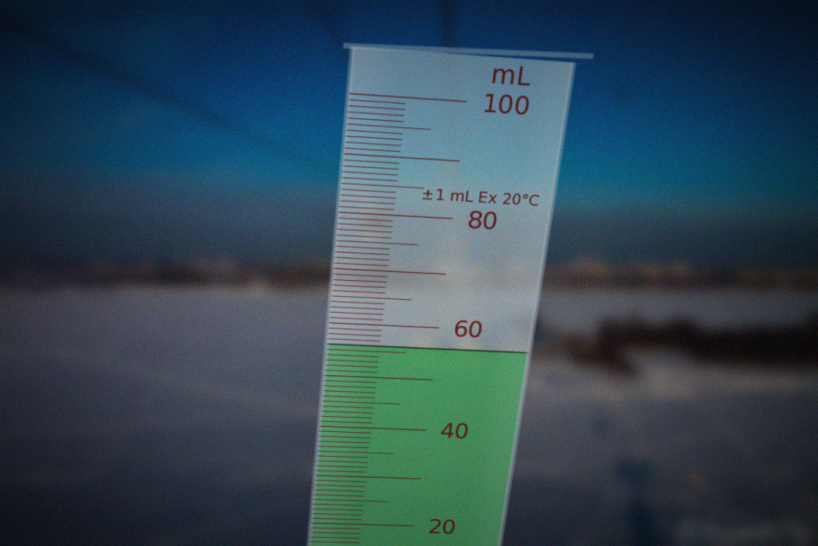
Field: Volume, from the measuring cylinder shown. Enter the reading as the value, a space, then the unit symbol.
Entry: 56 mL
